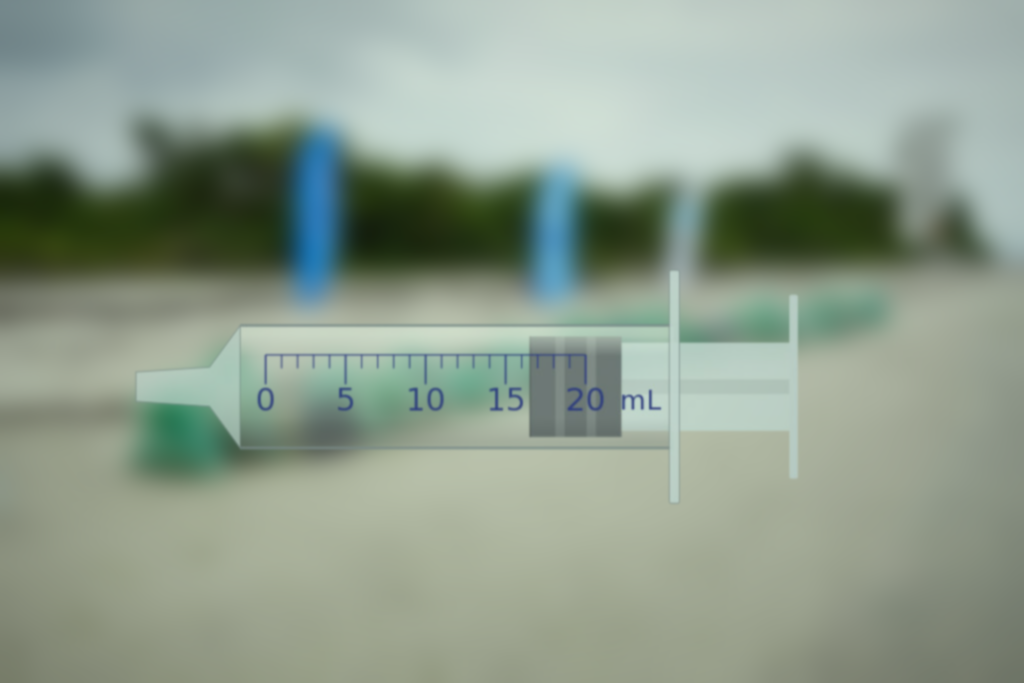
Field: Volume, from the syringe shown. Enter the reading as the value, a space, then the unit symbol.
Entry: 16.5 mL
